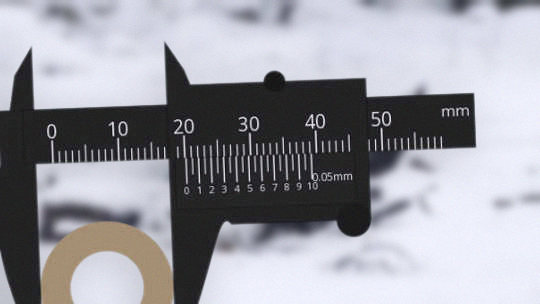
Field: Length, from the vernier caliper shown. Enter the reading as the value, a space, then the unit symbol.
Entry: 20.2 mm
